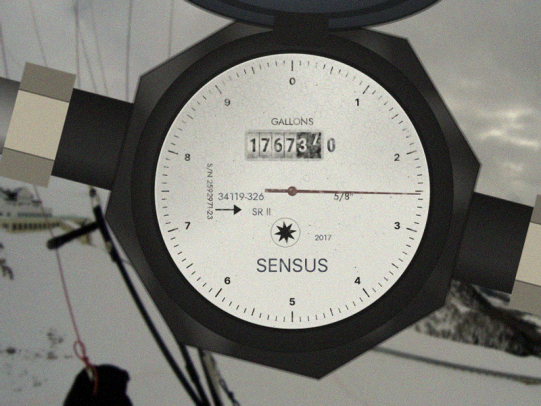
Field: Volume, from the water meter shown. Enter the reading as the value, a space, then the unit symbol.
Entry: 1767372.5 gal
